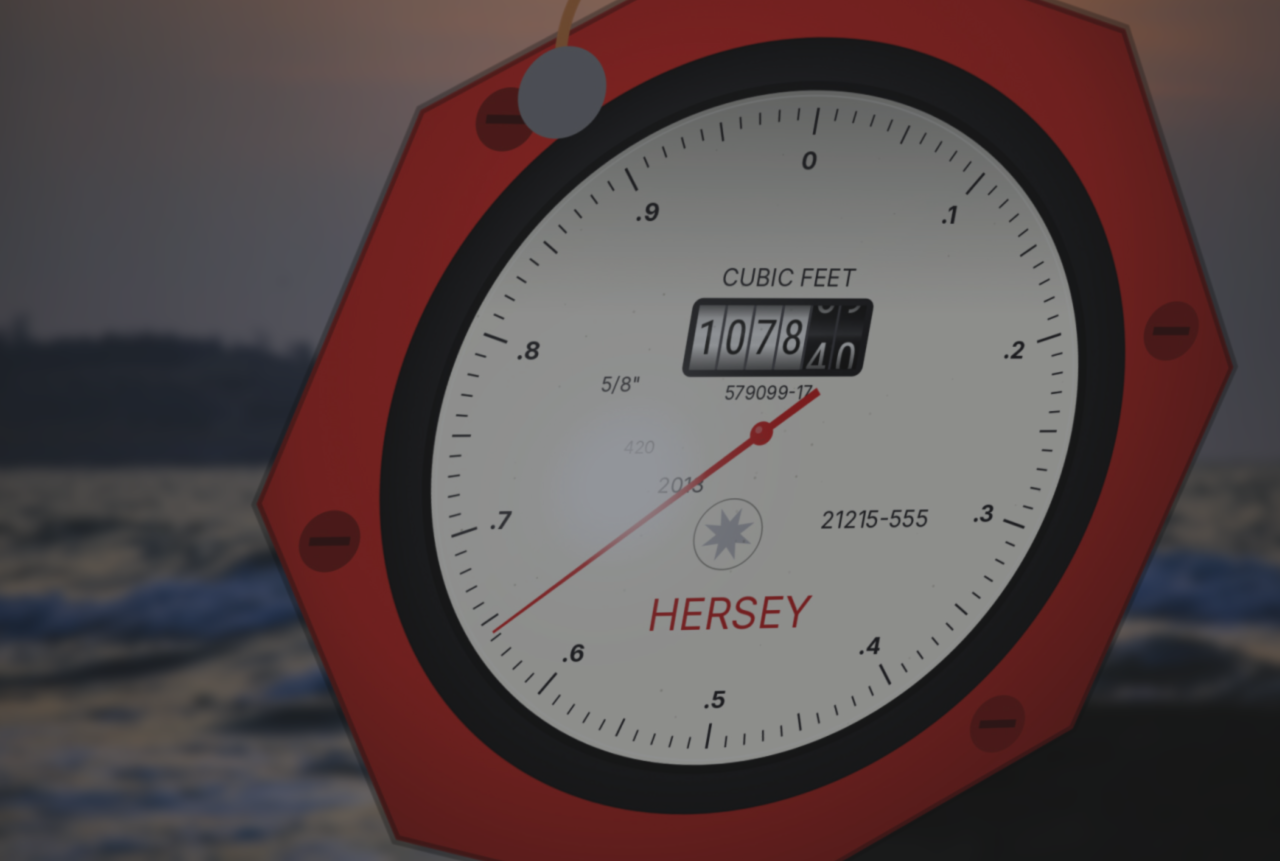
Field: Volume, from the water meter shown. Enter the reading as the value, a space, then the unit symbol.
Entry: 107839.64 ft³
